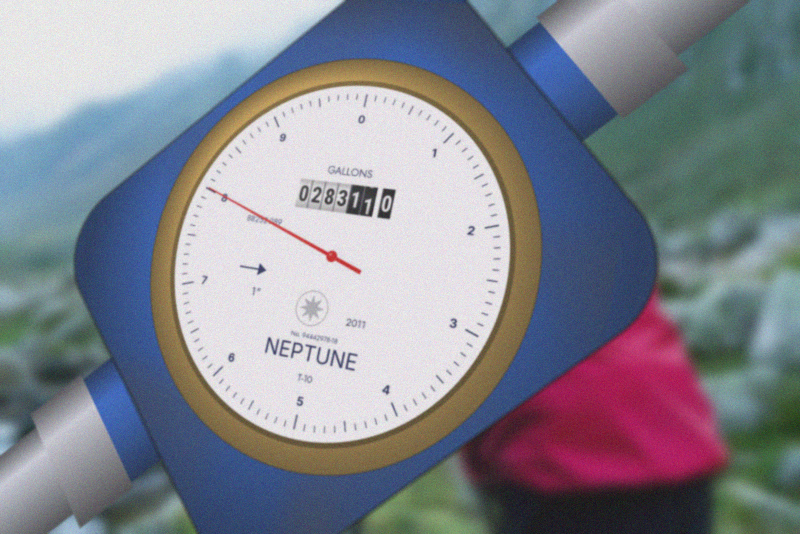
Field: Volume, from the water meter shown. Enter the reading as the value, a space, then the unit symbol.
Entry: 283108.0 gal
